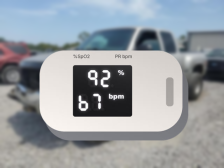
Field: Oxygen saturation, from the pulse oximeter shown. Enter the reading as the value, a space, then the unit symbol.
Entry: 92 %
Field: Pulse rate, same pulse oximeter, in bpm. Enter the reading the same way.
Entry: 67 bpm
